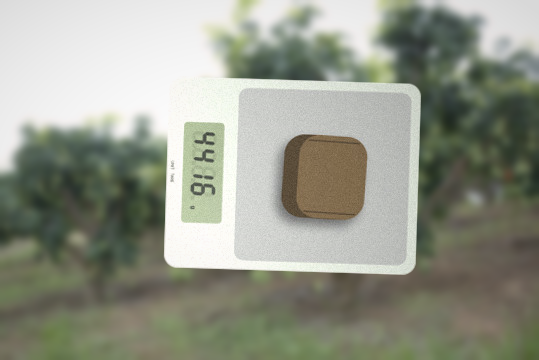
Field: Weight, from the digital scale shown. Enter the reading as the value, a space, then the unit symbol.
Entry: 4416 g
